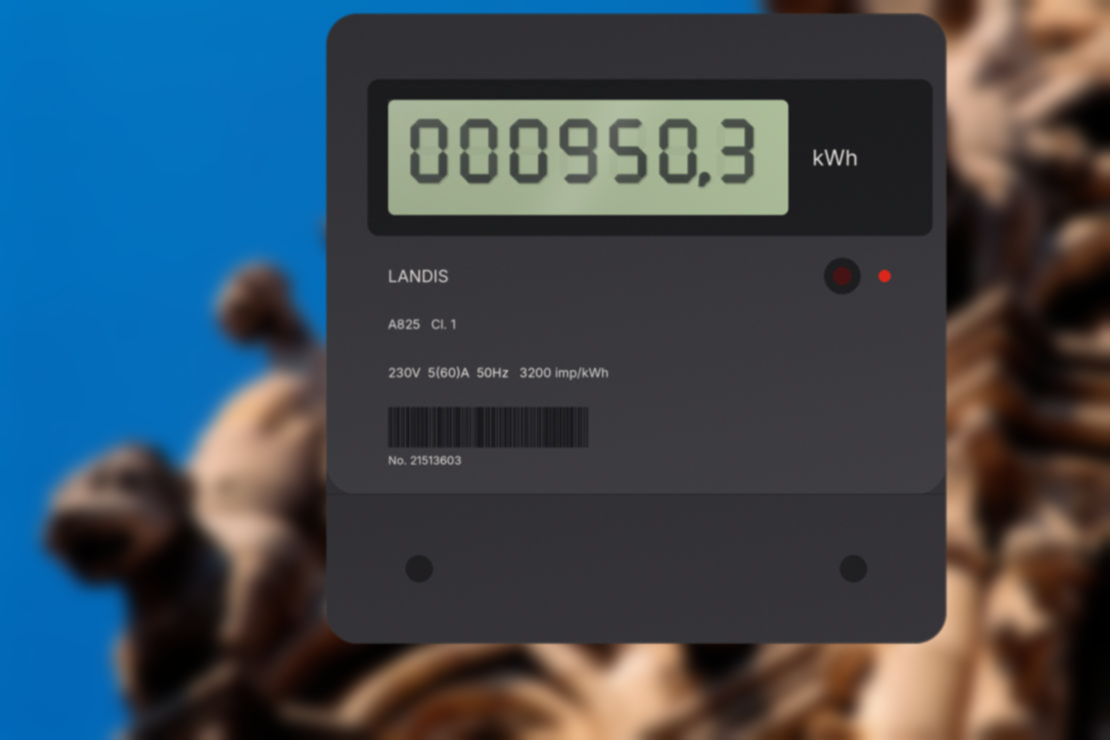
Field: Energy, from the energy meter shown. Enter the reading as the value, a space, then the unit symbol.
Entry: 950.3 kWh
